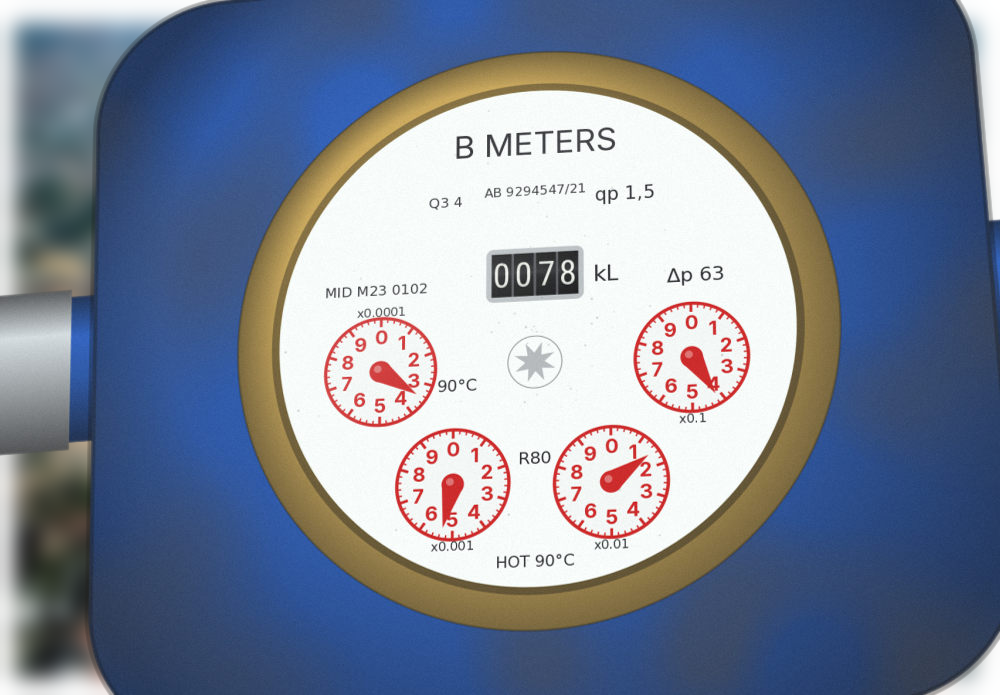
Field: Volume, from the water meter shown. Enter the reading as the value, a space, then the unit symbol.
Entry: 78.4153 kL
